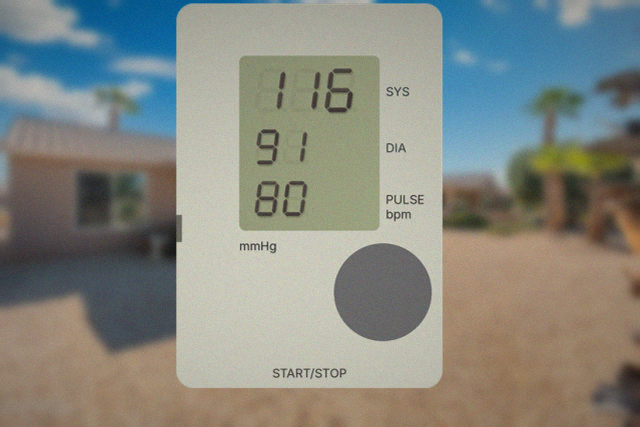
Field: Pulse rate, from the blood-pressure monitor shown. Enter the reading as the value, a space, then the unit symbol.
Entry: 80 bpm
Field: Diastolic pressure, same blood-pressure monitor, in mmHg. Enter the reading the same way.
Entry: 91 mmHg
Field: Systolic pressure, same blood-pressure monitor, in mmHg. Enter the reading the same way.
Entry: 116 mmHg
